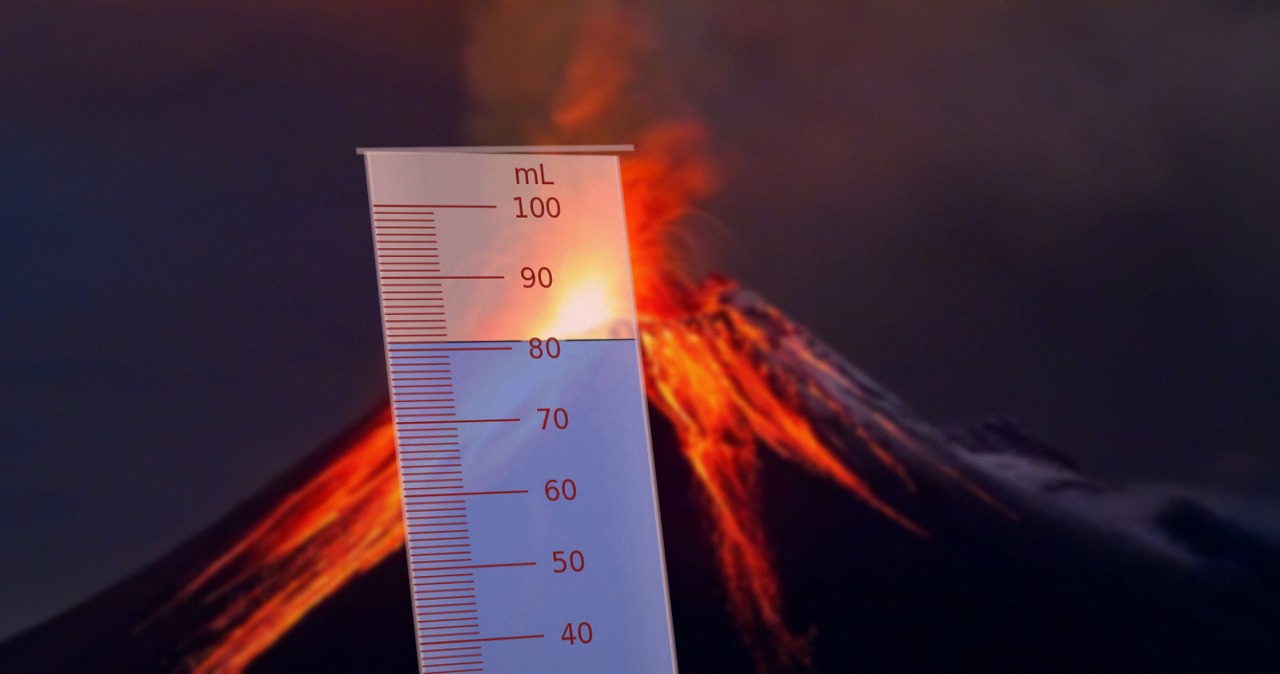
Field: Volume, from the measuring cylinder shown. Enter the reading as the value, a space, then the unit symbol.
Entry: 81 mL
